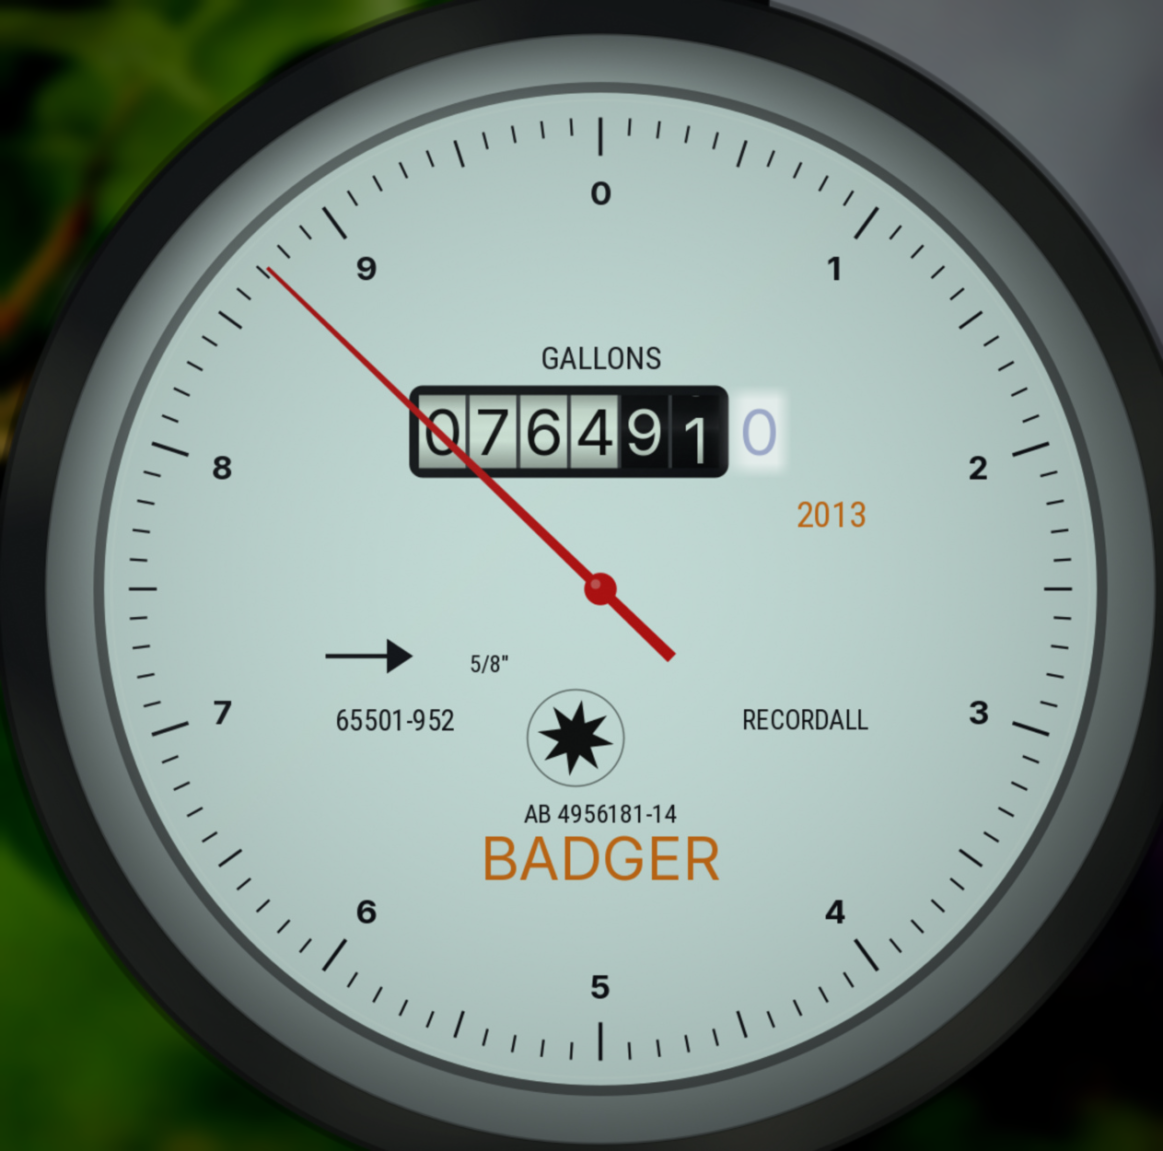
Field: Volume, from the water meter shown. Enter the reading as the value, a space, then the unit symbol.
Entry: 764908.7 gal
